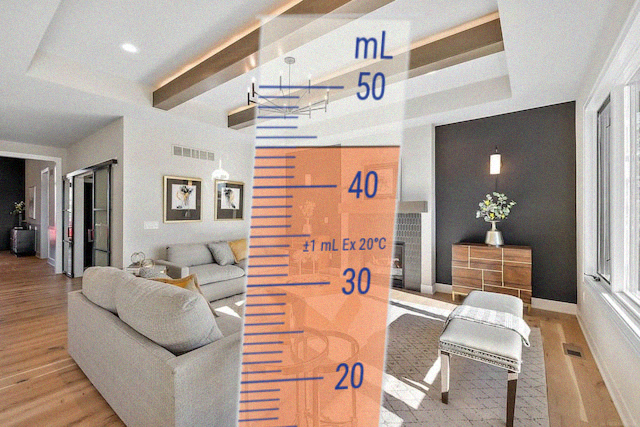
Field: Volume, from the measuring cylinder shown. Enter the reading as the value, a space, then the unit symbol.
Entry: 44 mL
